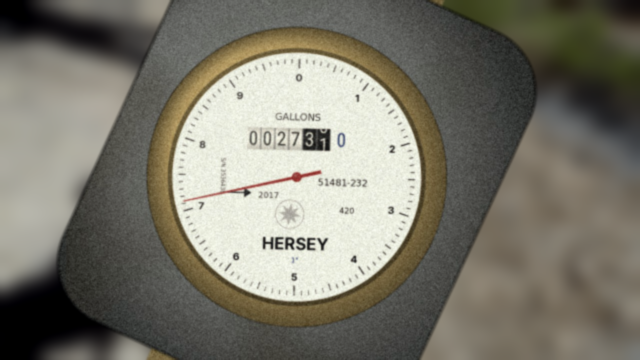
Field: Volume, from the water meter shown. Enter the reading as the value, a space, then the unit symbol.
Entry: 27307.1 gal
